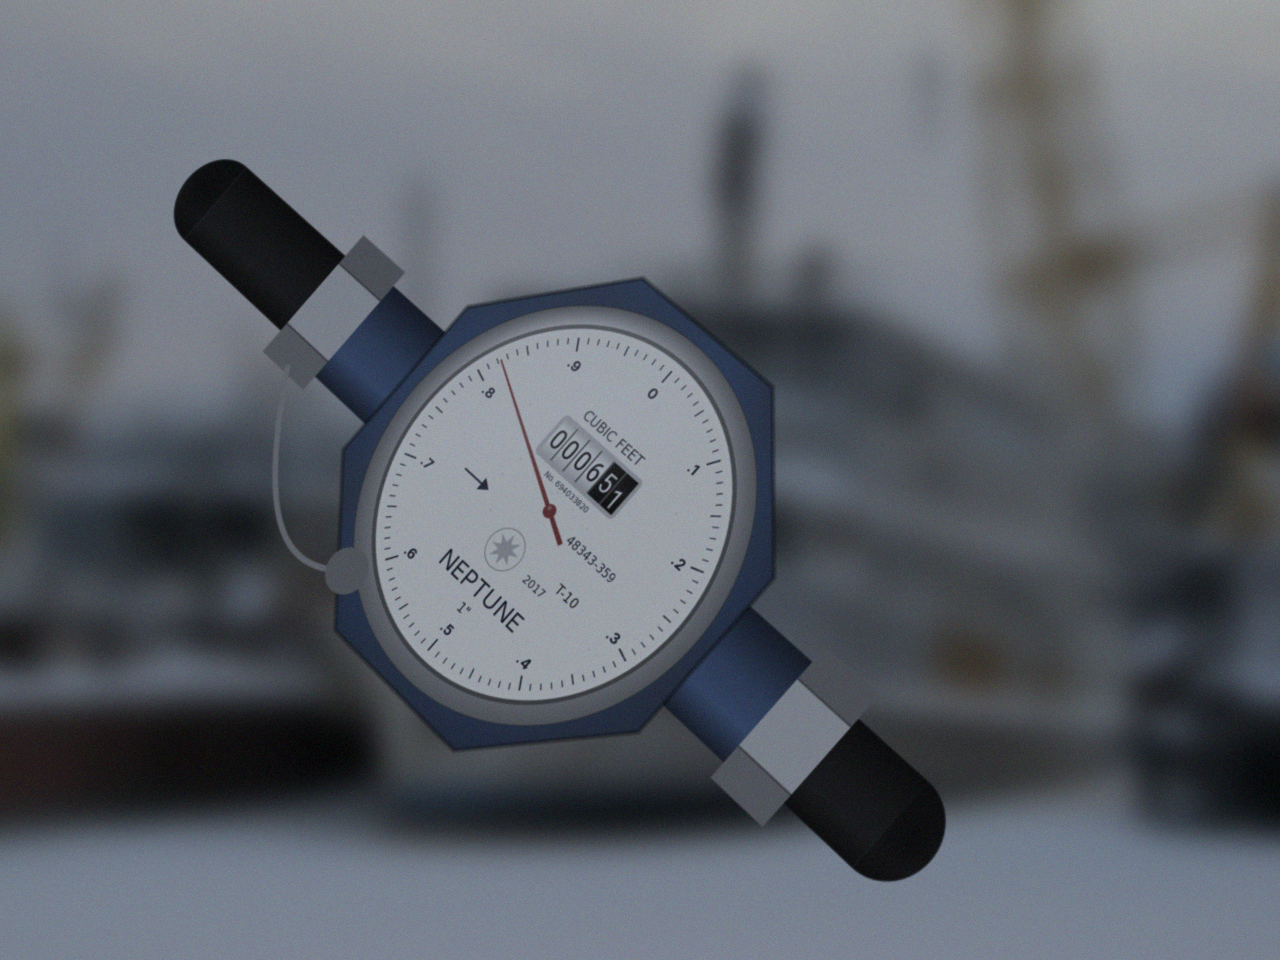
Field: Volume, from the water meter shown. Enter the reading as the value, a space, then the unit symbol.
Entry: 650.82 ft³
